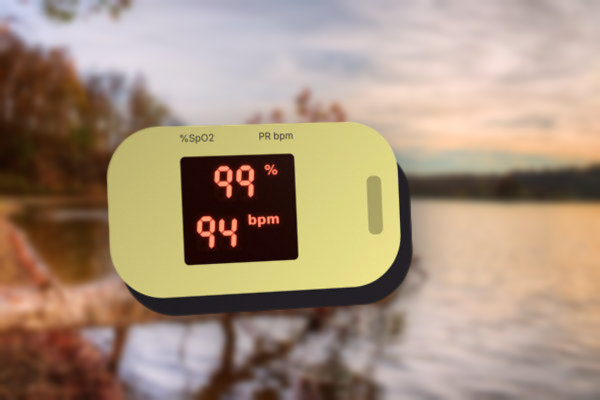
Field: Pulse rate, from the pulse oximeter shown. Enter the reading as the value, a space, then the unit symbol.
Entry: 94 bpm
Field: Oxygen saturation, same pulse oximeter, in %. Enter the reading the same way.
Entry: 99 %
